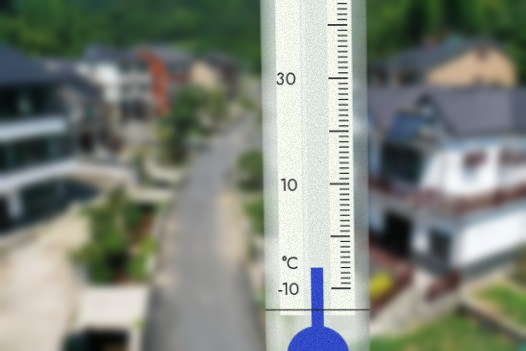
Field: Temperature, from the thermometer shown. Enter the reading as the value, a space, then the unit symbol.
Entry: -6 °C
